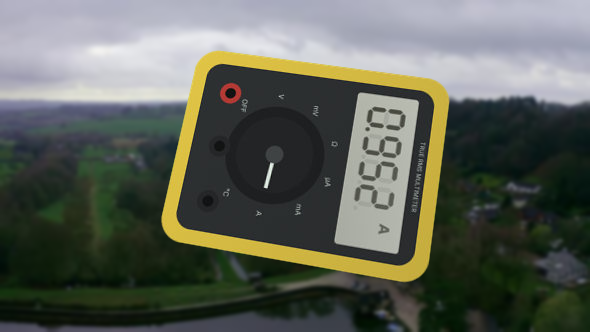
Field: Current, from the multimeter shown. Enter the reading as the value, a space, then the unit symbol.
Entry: 0.952 A
